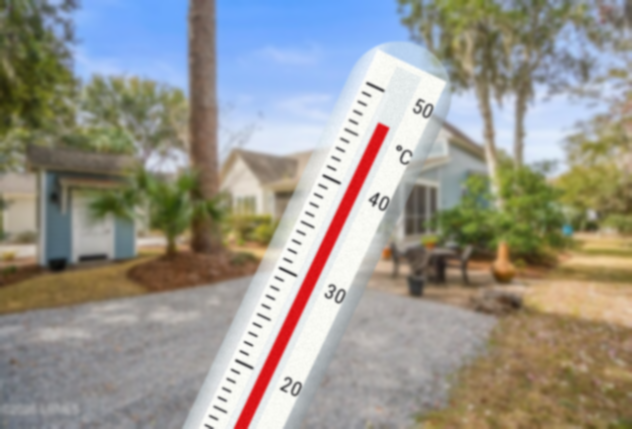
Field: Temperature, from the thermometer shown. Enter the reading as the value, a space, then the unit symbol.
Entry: 47 °C
